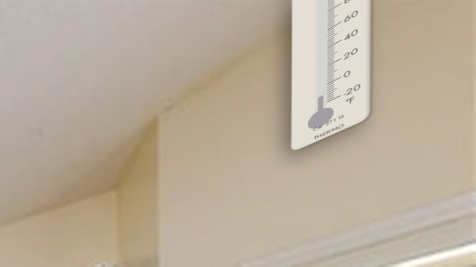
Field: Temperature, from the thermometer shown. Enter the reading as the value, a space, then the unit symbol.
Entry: -10 °F
